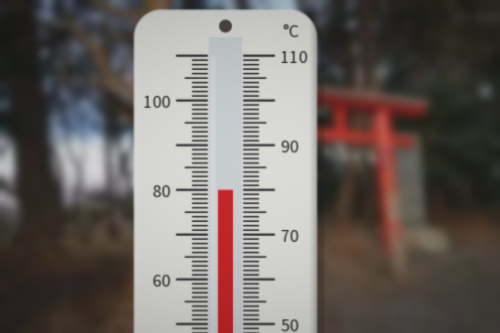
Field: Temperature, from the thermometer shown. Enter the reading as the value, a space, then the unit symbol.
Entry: 80 °C
